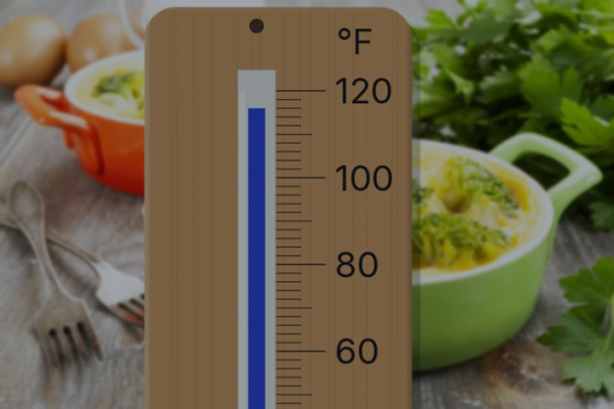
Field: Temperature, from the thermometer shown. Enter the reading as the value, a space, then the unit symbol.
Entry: 116 °F
